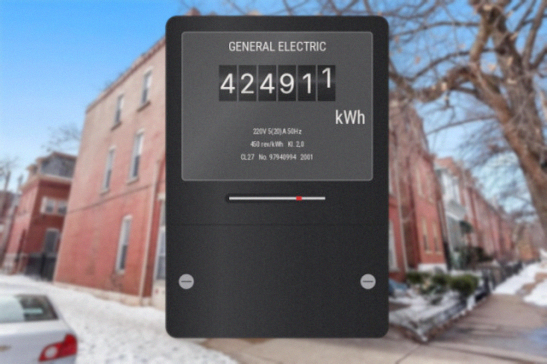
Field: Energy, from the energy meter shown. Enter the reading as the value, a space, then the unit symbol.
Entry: 424911 kWh
